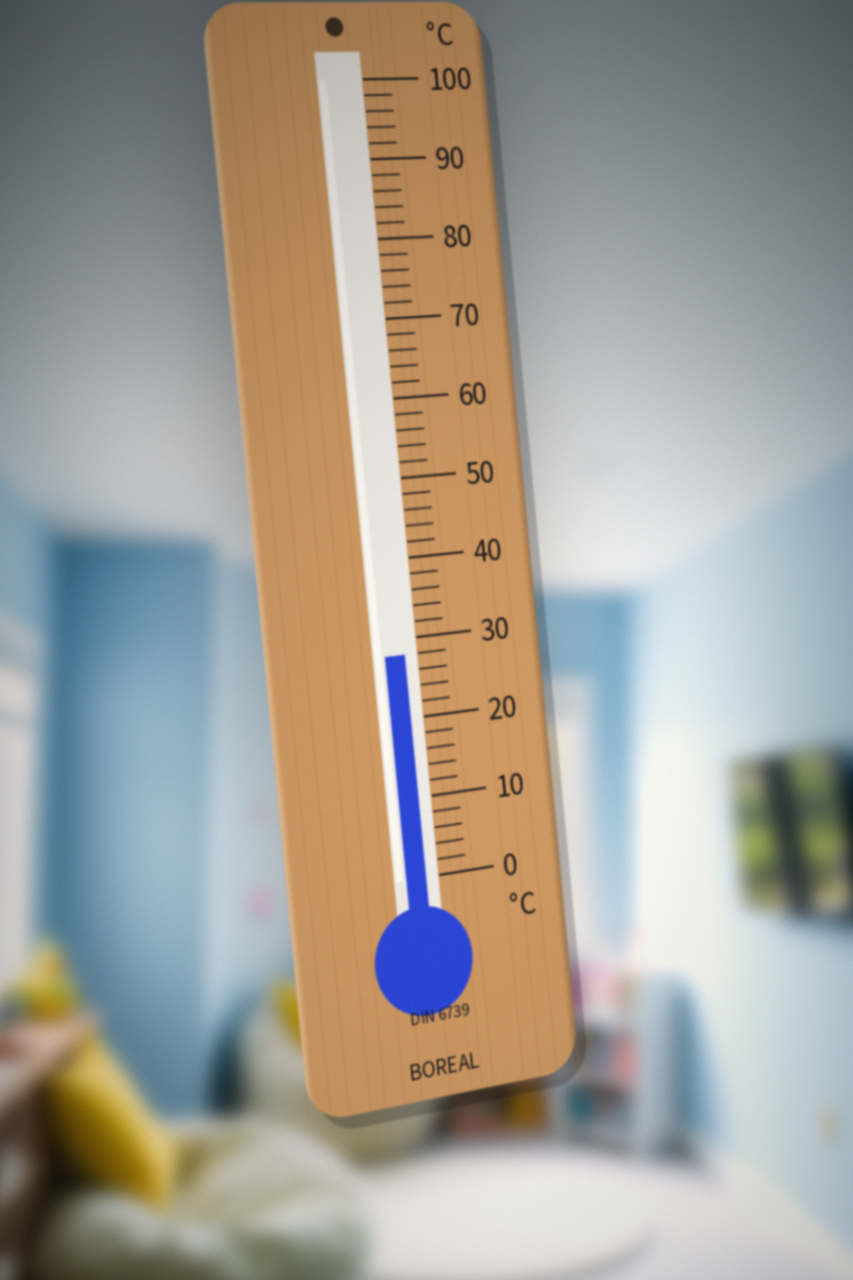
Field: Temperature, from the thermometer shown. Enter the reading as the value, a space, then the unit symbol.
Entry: 28 °C
